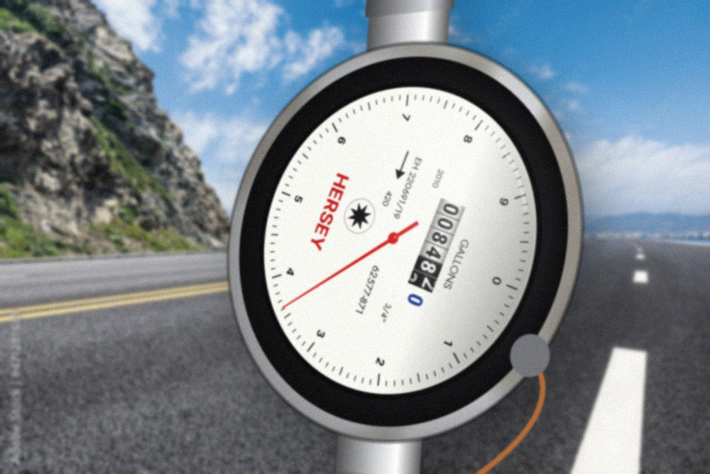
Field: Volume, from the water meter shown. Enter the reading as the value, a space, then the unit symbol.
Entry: 84823.6 gal
